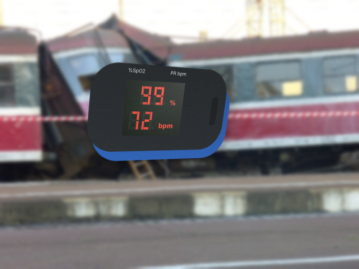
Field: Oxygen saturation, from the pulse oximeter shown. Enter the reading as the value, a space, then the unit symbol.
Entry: 99 %
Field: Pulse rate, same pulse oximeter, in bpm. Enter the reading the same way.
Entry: 72 bpm
